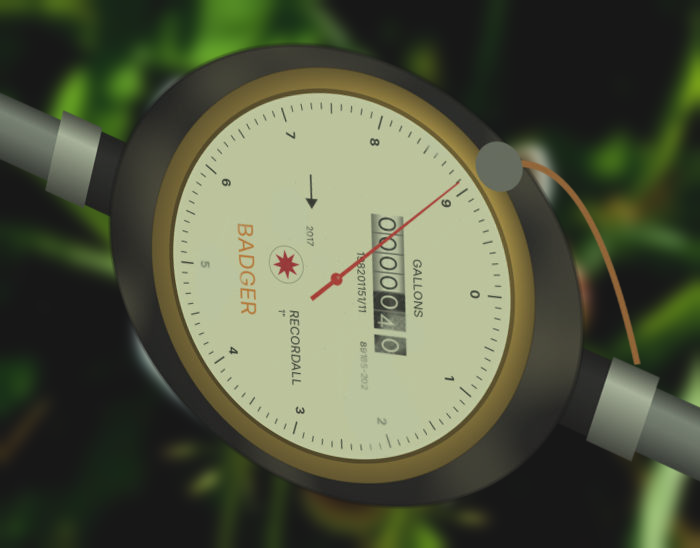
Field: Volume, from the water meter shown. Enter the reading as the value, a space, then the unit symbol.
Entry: 38.9 gal
